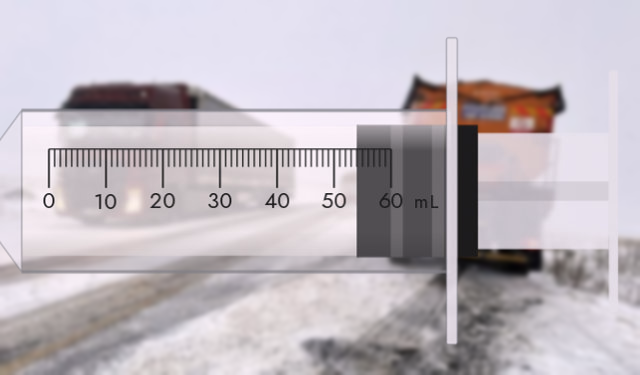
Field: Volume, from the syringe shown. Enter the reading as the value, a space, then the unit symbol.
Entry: 54 mL
